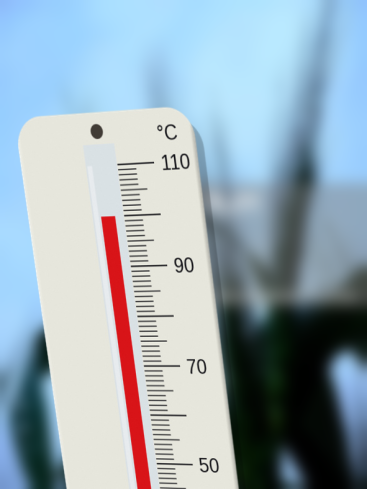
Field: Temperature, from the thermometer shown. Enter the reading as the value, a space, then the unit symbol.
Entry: 100 °C
